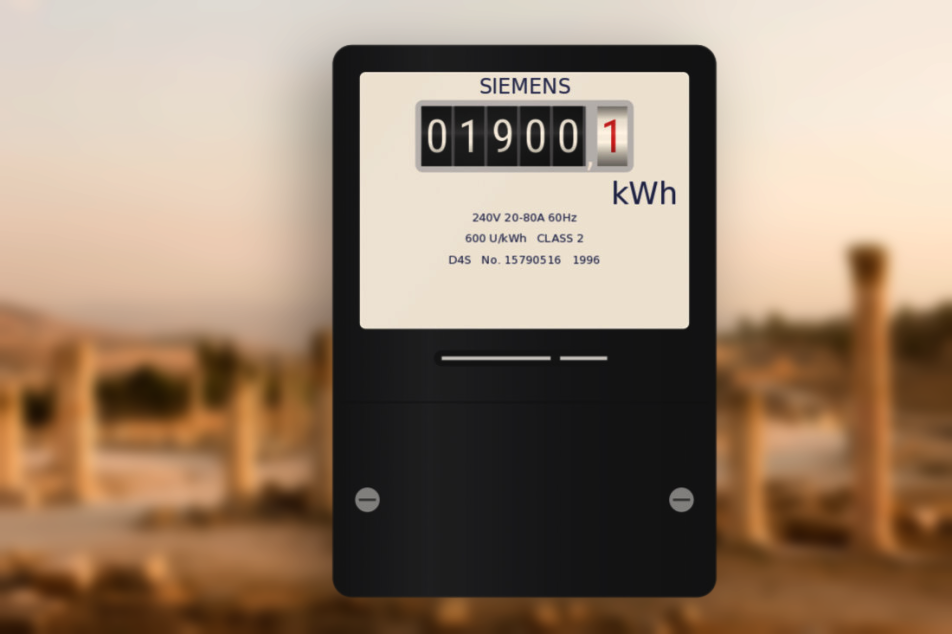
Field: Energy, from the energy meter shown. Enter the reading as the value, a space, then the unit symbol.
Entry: 1900.1 kWh
